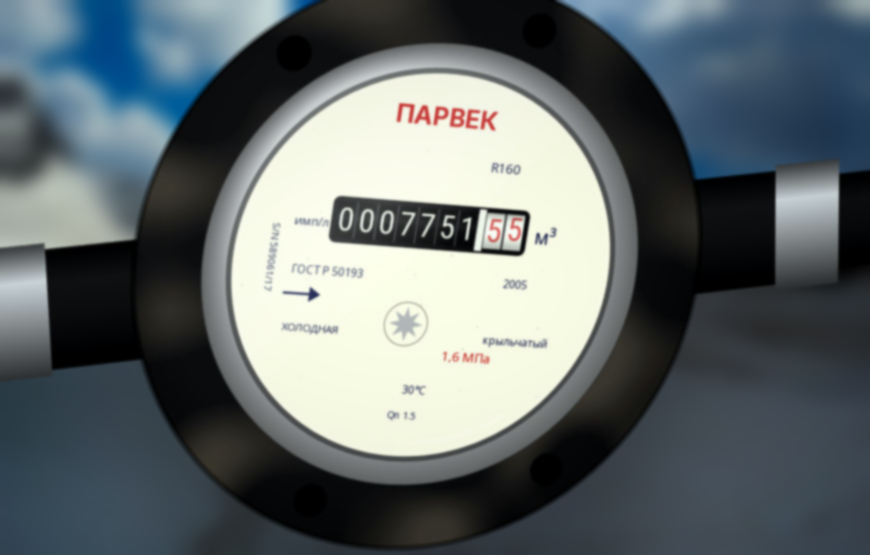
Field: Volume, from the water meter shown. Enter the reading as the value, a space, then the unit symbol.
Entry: 7751.55 m³
